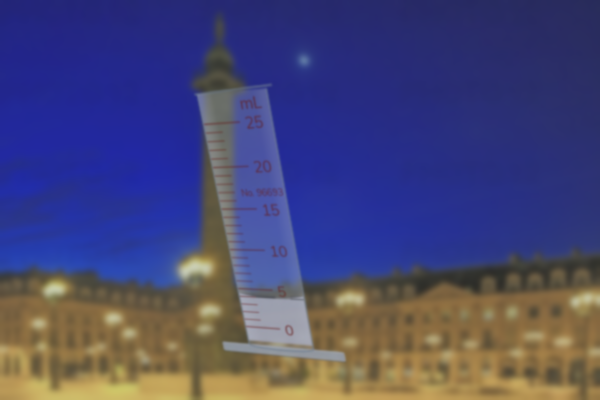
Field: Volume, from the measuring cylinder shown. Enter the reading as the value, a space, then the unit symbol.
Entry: 4 mL
